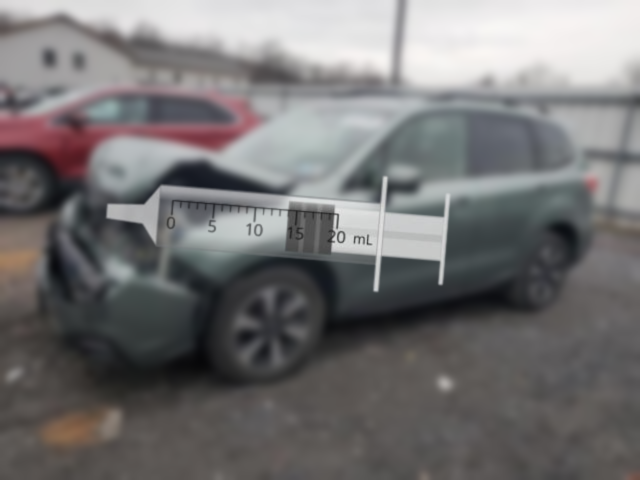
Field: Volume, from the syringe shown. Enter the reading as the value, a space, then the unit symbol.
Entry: 14 mL
